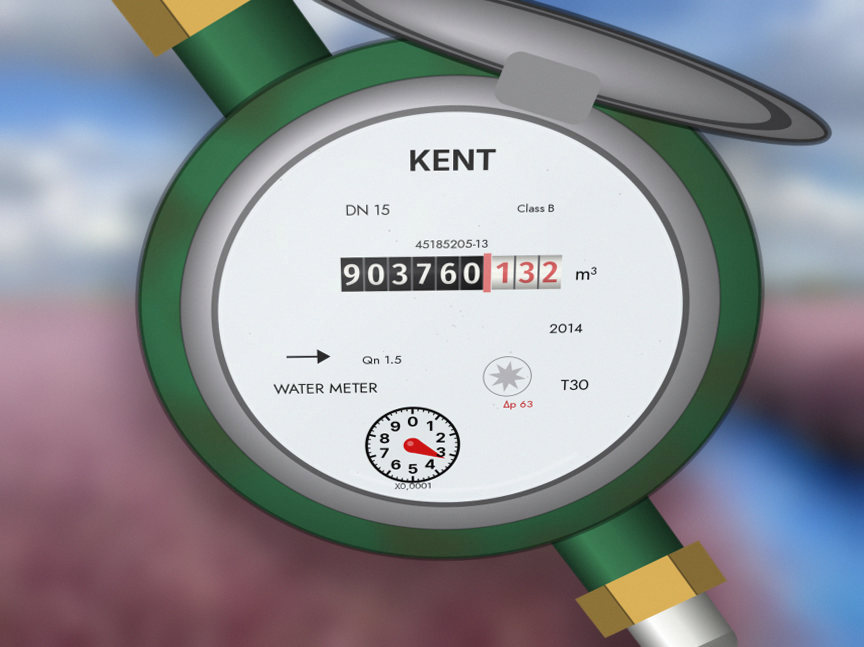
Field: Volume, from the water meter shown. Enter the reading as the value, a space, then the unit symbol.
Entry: 903760.1323 m³
